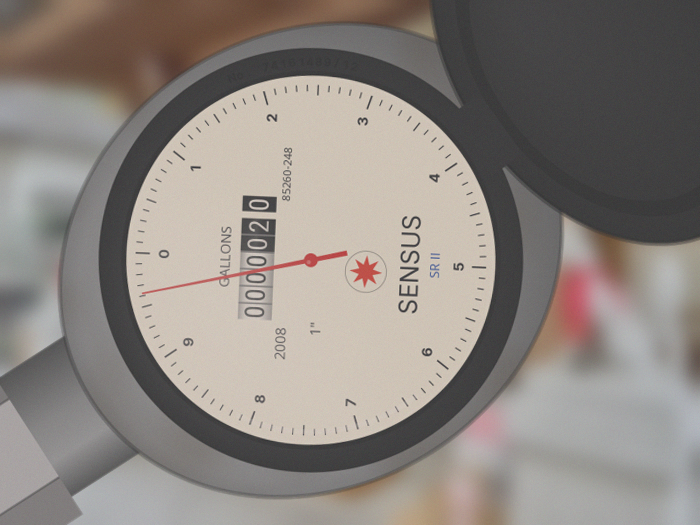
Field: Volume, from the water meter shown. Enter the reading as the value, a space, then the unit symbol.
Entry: 19.6 gal
